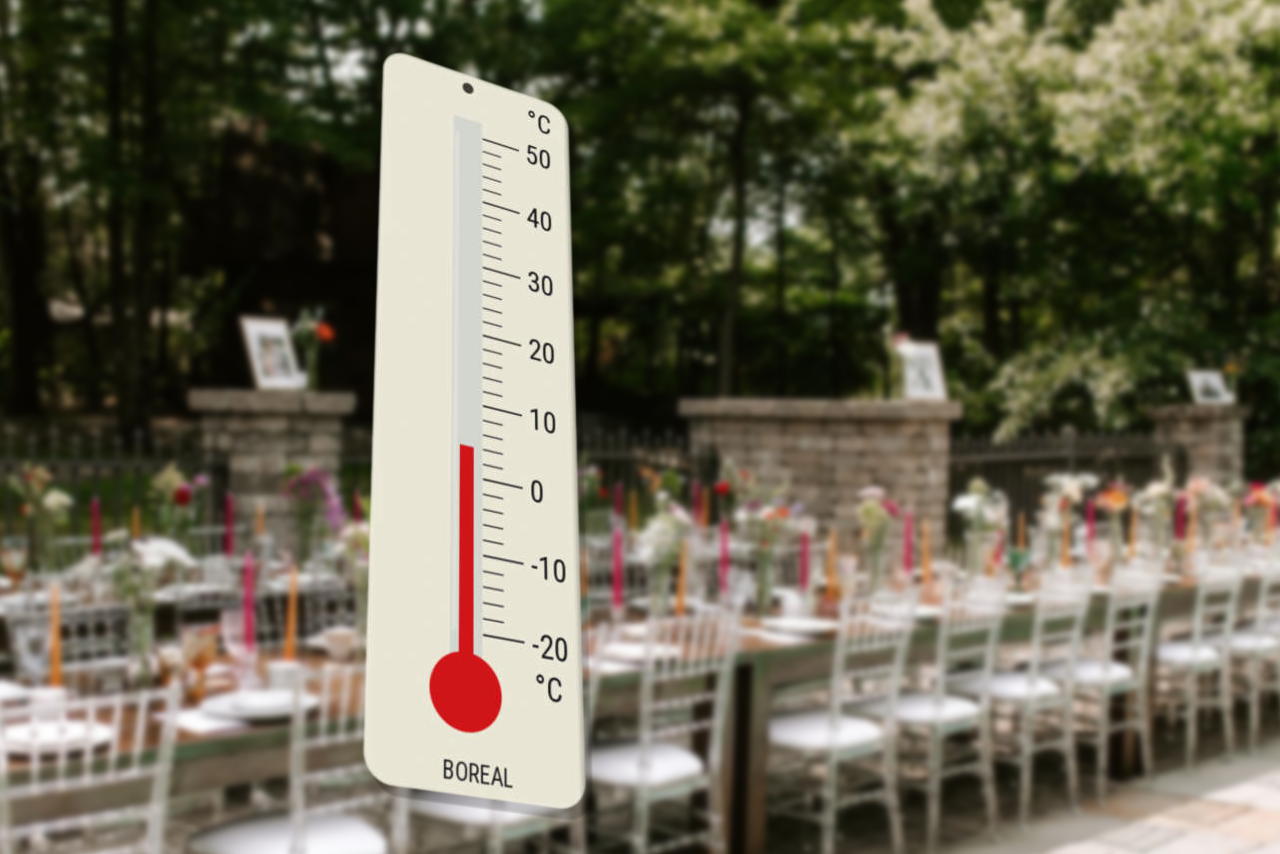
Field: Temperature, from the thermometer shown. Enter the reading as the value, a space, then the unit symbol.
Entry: 4 °C
